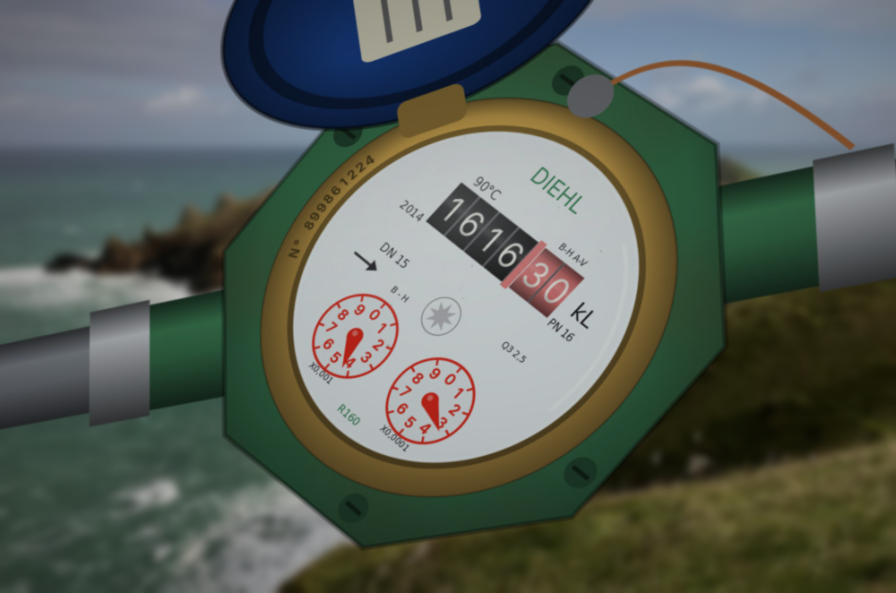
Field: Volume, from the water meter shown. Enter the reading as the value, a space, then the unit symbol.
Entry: 1616.3043 kL
